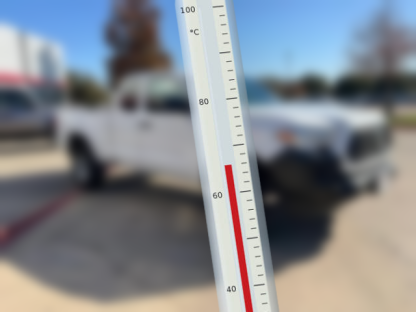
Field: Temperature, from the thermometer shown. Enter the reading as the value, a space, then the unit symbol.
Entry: 66 °C
